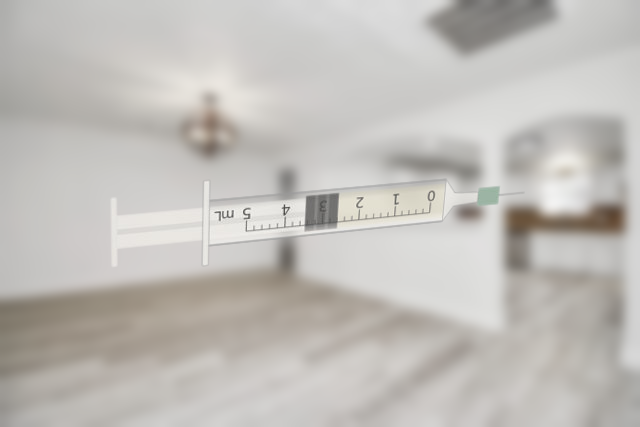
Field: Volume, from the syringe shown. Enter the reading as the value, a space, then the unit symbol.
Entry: 2.6 mL
